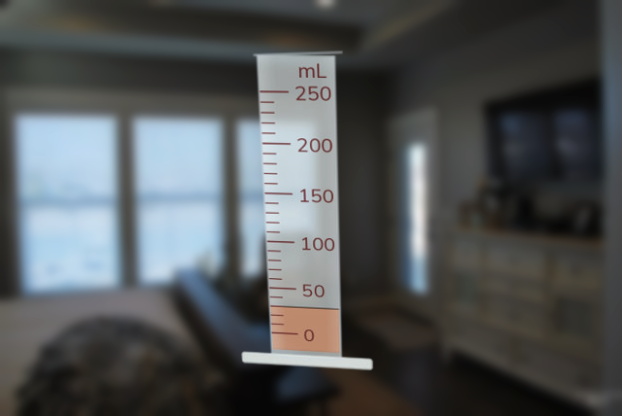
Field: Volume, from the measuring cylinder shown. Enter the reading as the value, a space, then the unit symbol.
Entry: 30 mL
